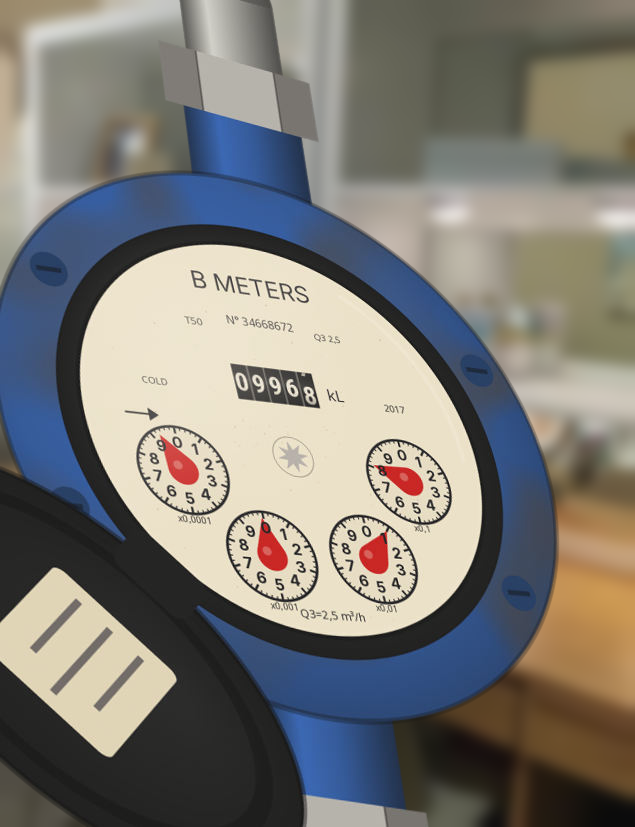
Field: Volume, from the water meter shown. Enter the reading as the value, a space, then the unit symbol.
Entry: 9967.8099 kL
